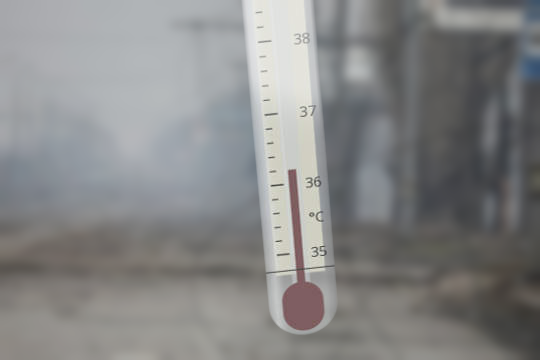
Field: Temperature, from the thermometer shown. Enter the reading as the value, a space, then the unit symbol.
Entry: 36.2 °C
